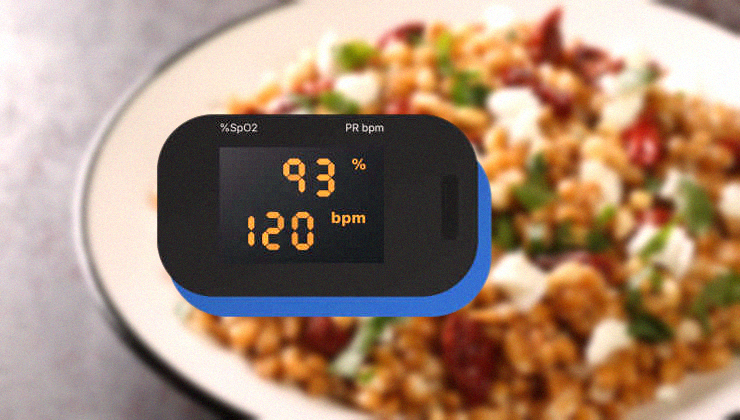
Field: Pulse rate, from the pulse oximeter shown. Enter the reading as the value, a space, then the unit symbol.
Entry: 120 bpm
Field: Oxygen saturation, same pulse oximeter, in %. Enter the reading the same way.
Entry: 93 %
